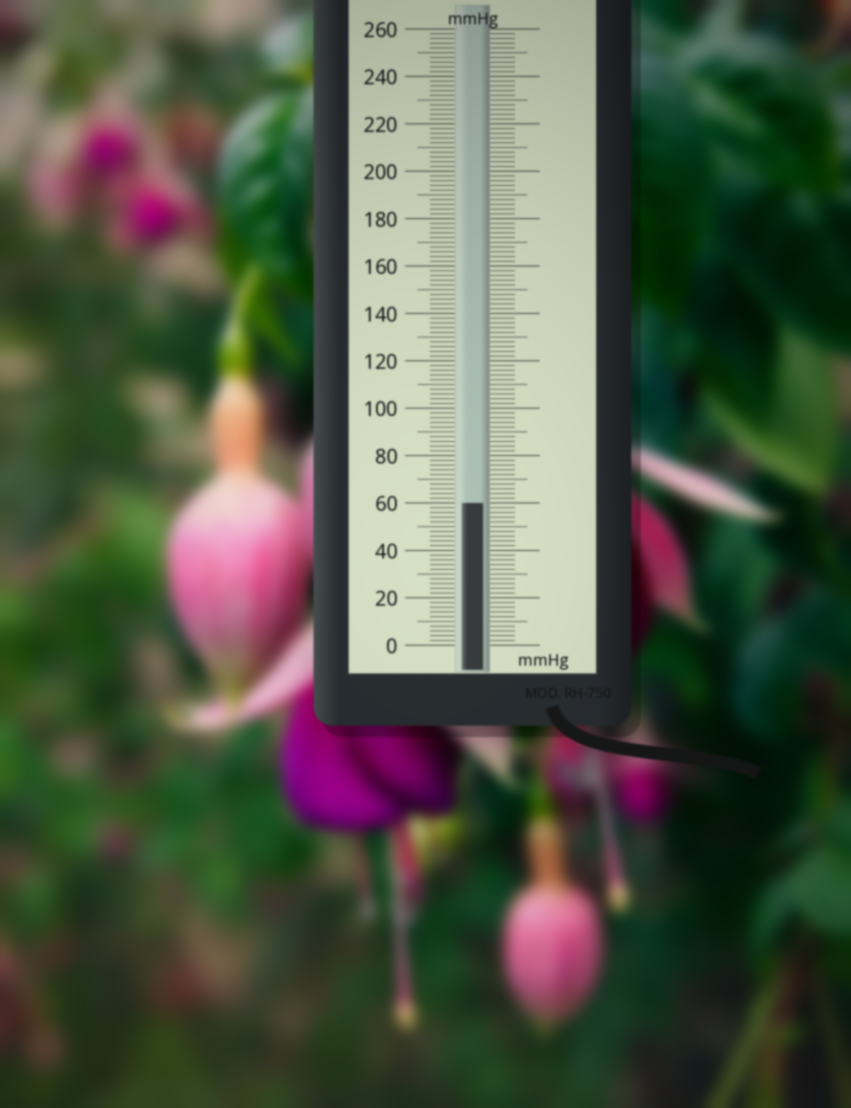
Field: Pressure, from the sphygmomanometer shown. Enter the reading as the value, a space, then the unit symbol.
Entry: 60 mmHg
